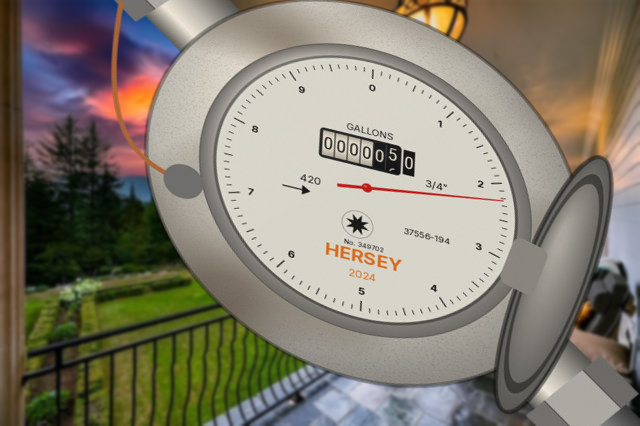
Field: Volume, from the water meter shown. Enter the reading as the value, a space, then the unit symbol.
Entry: 52.2 gal
